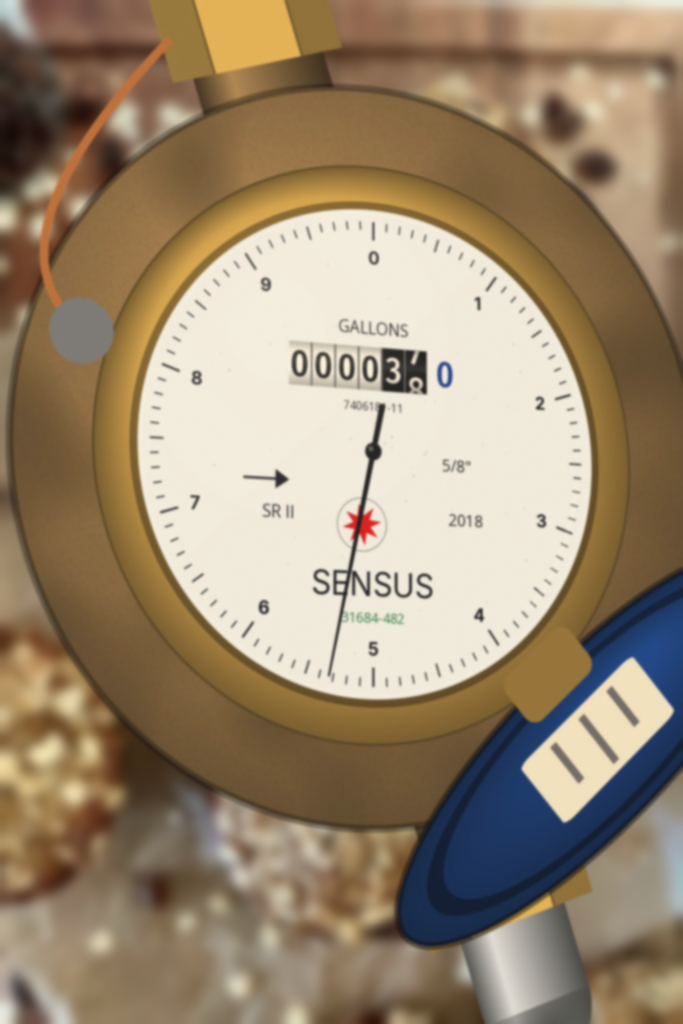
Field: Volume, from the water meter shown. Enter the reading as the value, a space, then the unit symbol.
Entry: 375.3 gal
